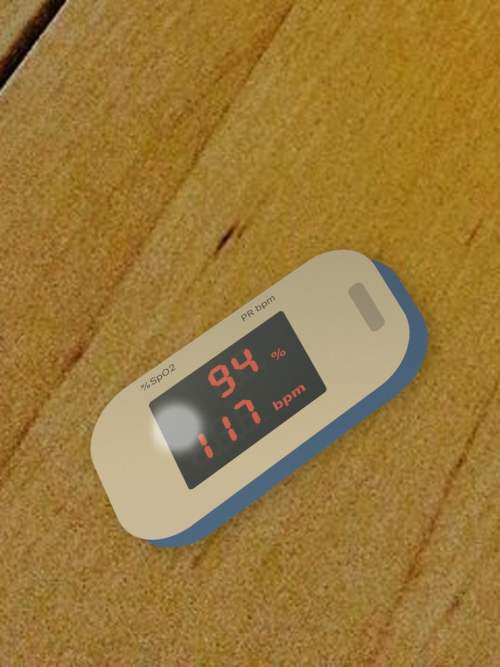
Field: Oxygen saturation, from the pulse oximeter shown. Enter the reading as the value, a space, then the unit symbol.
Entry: 94 %
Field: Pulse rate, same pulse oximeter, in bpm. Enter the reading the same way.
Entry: 117 bpm
